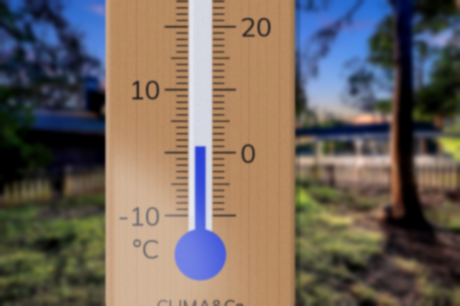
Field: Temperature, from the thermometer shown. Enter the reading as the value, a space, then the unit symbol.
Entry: 1 °C
